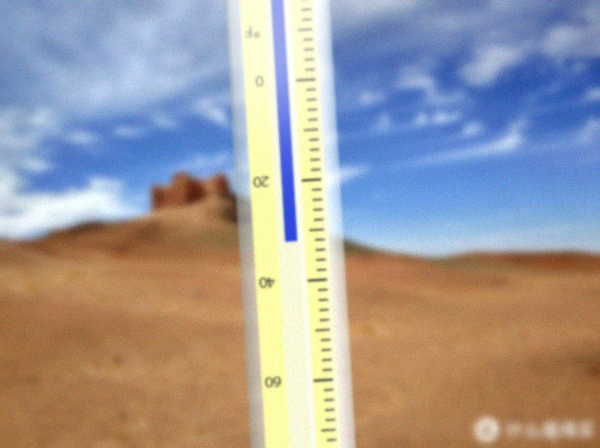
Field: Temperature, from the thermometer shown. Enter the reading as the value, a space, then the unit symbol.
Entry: 32 °F
